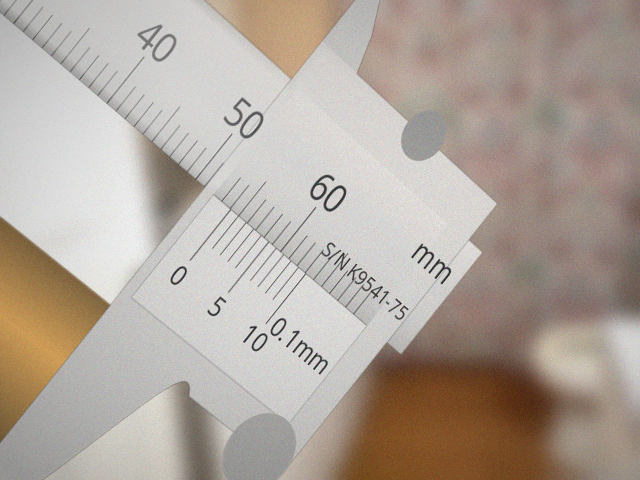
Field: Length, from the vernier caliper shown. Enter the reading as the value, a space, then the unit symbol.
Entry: 54.1 mm
